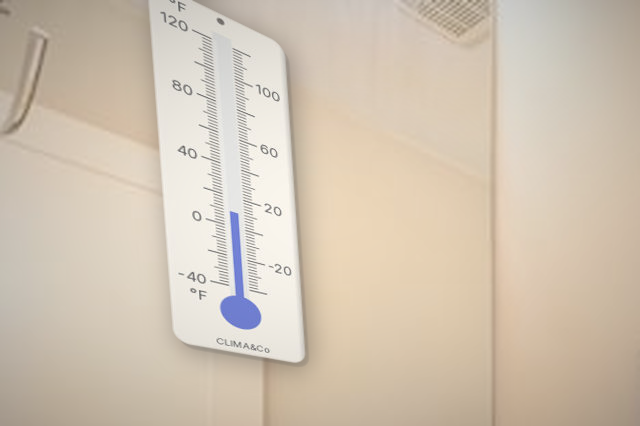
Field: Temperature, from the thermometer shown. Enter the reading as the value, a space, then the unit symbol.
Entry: 10 °F
